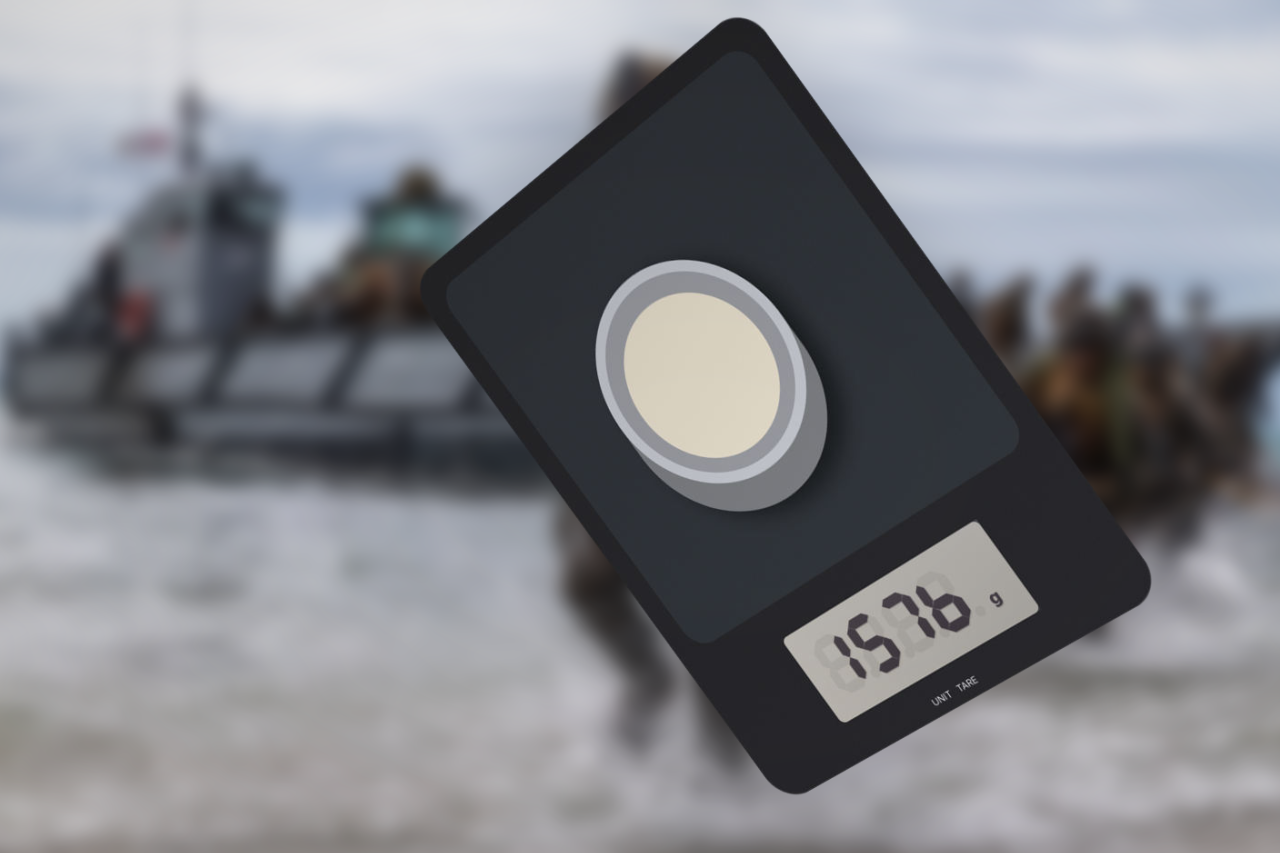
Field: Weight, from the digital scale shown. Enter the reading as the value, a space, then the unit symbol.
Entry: 1576 g
